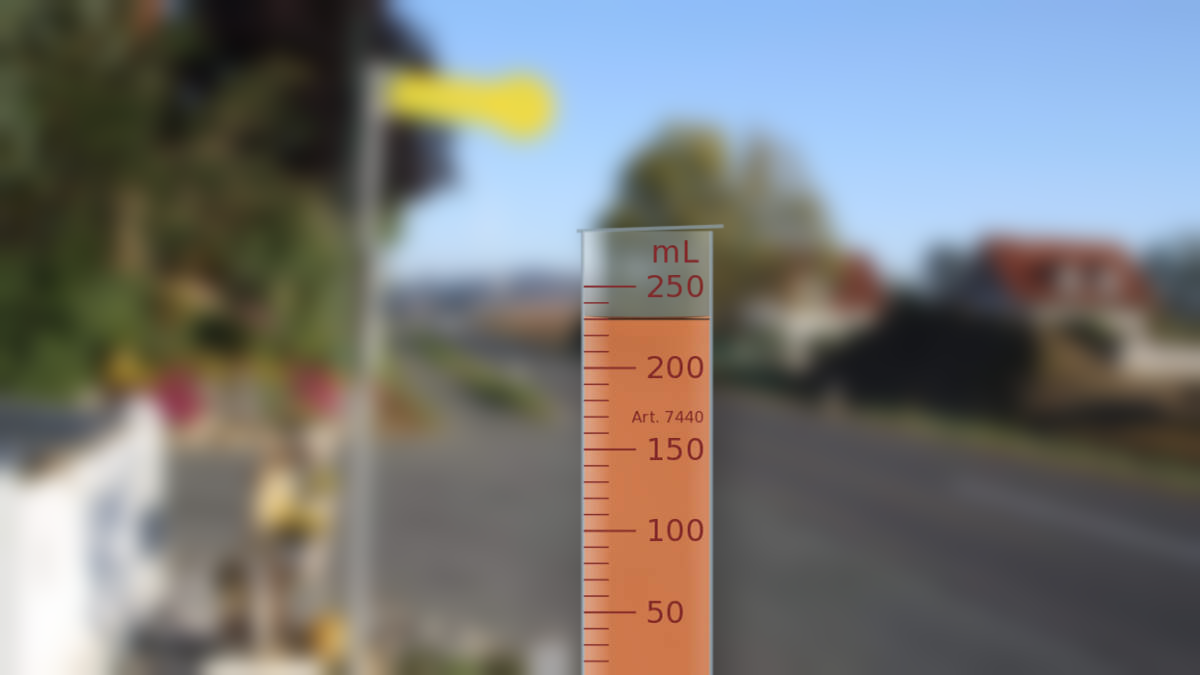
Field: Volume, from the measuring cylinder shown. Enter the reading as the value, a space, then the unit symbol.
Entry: 230 mL
